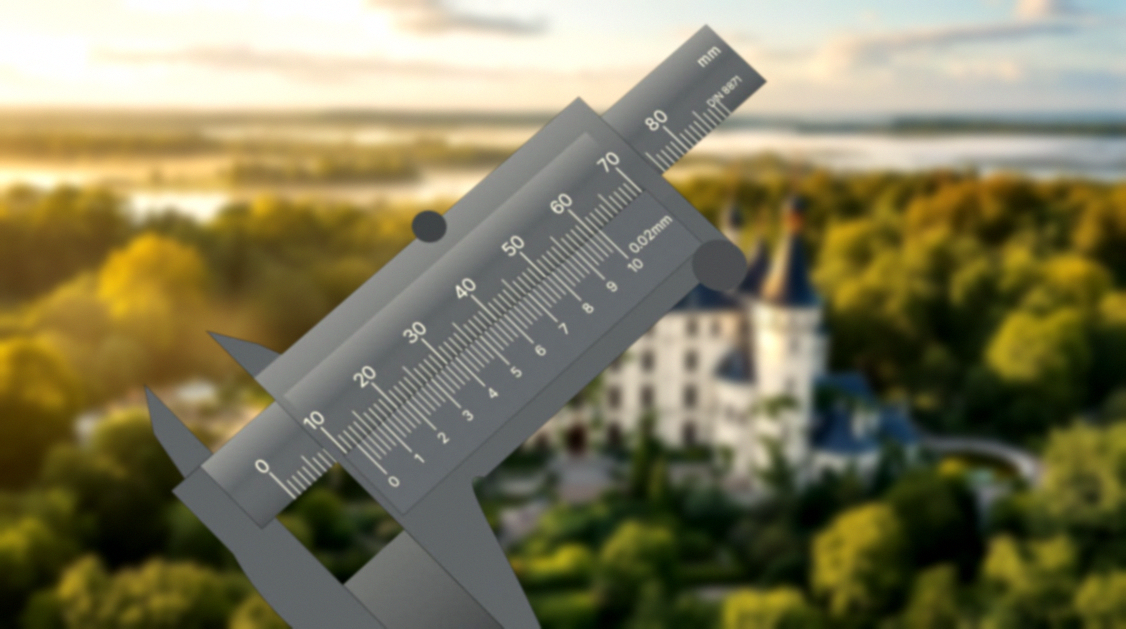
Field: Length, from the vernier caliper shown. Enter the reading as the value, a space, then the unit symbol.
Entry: 12.0 mm
